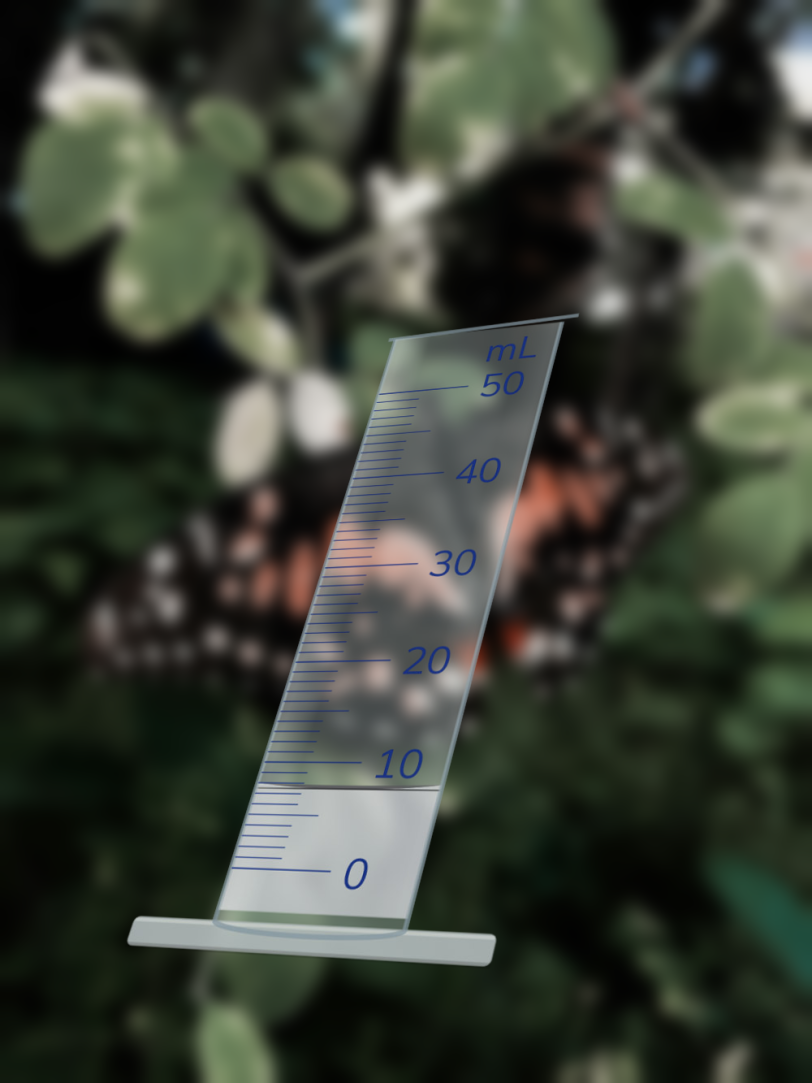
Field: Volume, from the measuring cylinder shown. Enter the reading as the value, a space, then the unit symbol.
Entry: 7.5 mL
